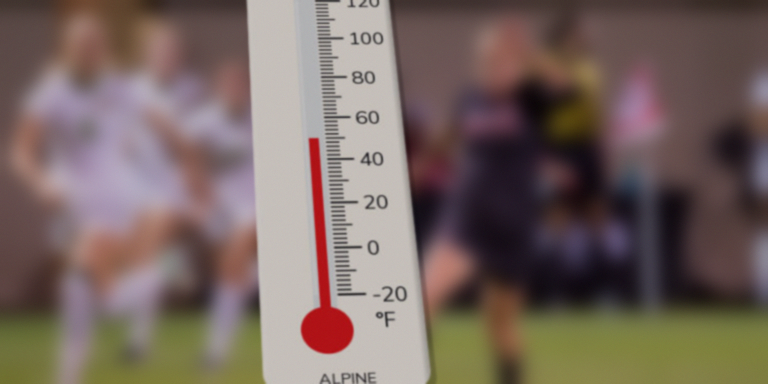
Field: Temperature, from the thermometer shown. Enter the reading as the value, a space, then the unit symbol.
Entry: 50 °F
